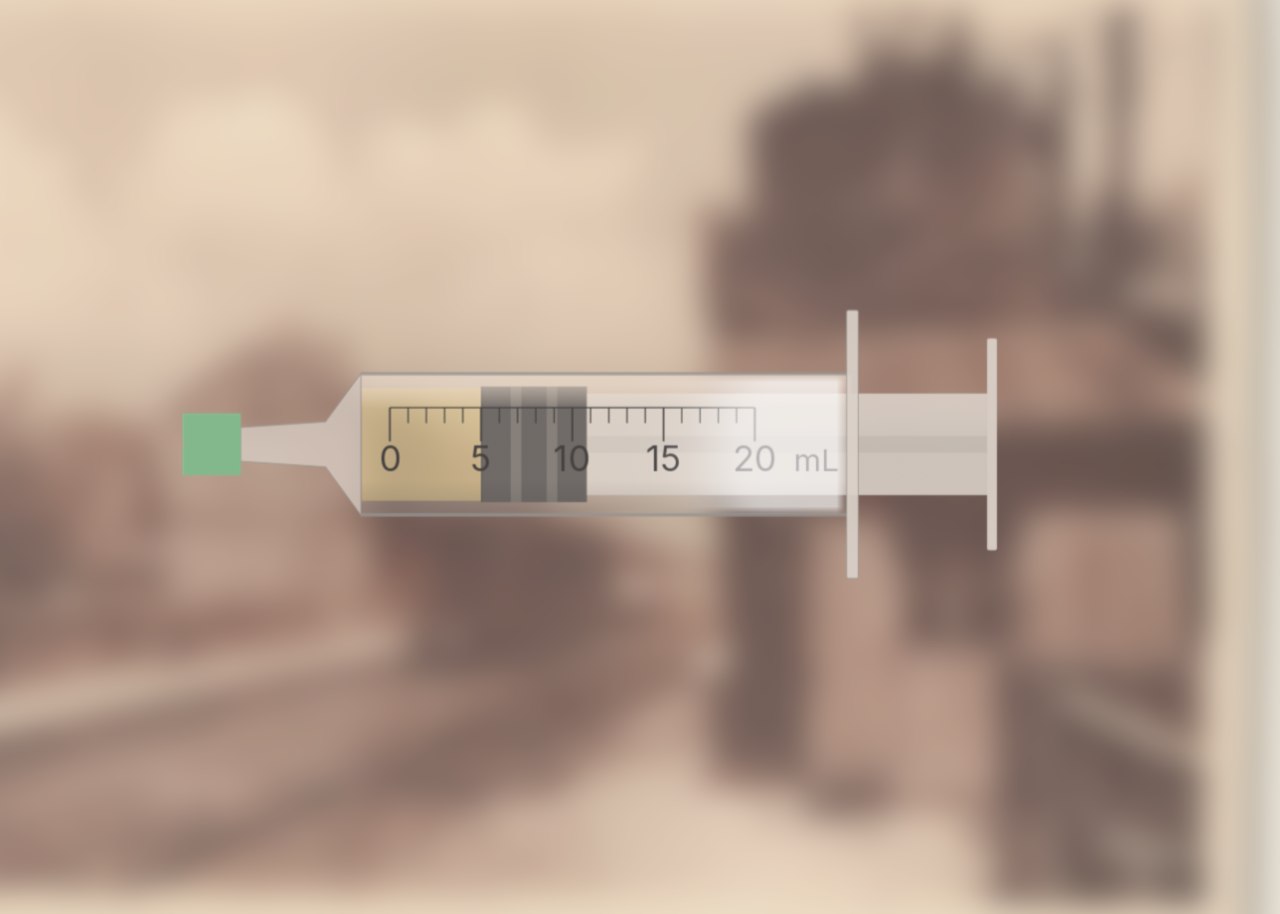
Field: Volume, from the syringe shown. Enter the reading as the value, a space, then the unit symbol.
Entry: 5 mL
